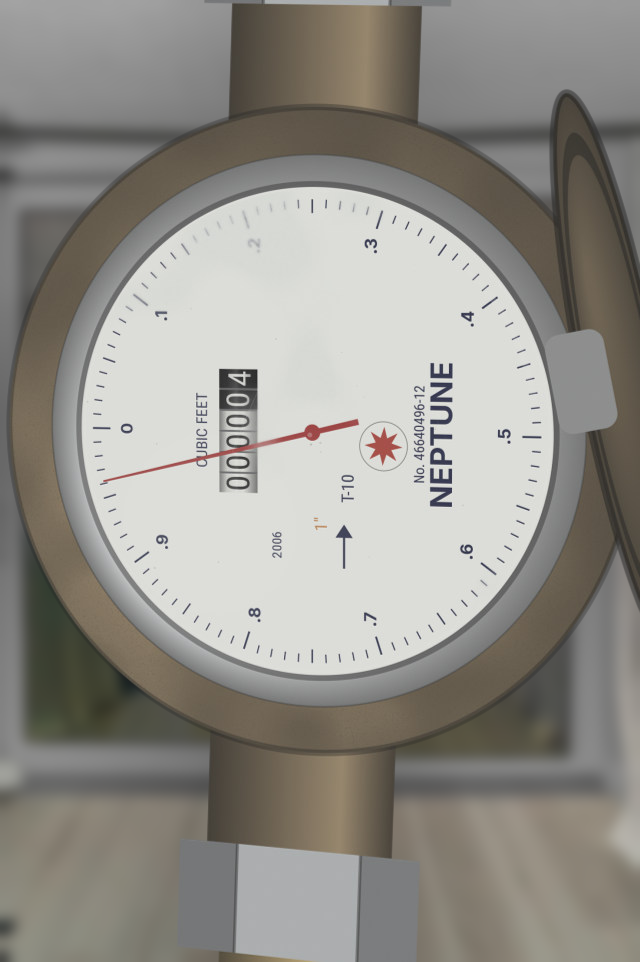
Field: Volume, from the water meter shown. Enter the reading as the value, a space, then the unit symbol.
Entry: 3.96 ft³
